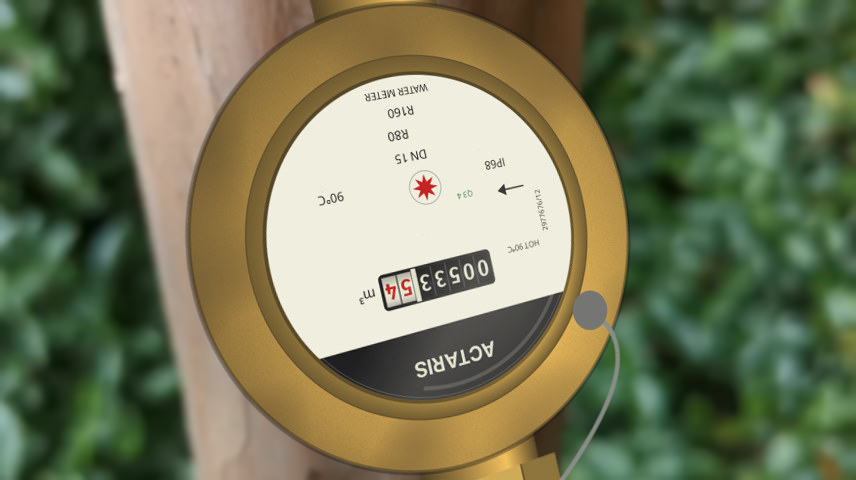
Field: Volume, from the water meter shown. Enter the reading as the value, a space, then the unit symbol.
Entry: 533.54 m³
